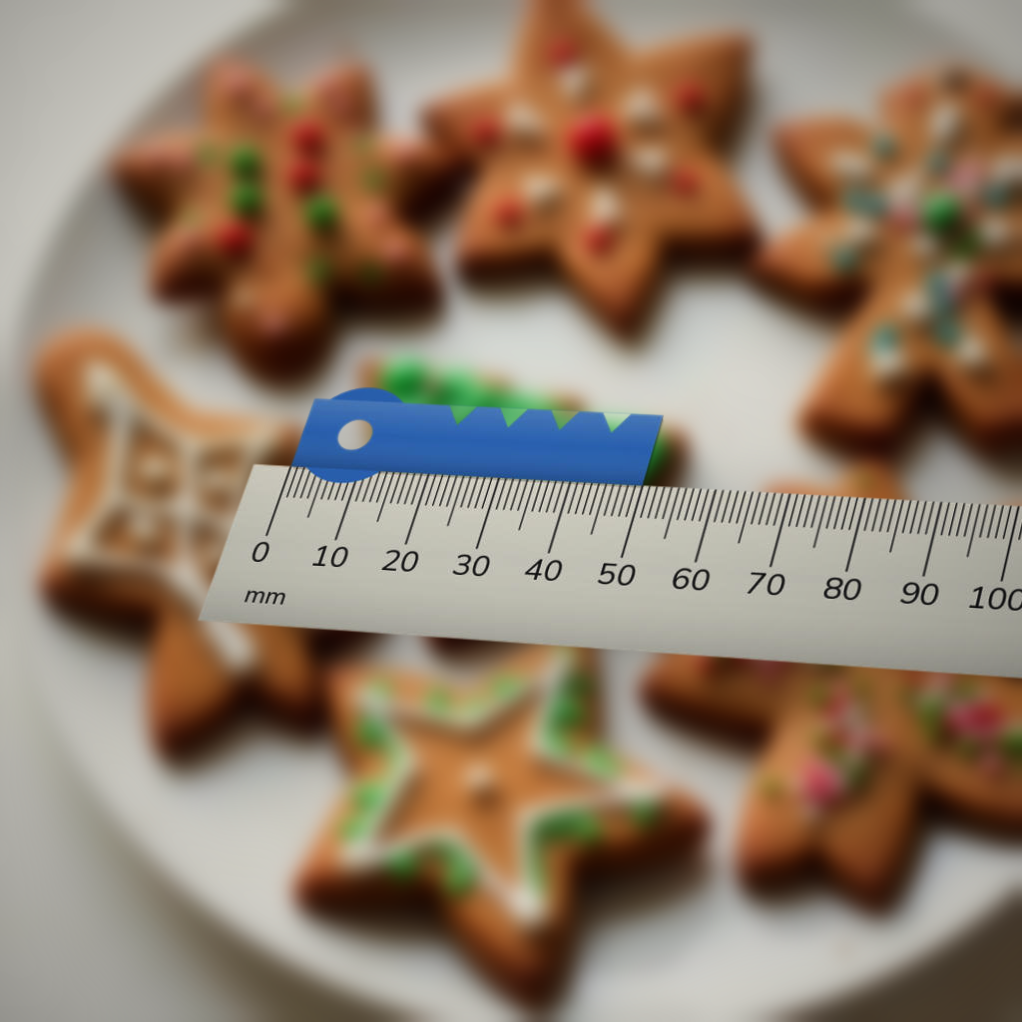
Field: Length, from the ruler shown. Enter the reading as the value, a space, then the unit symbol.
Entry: 50 mm
